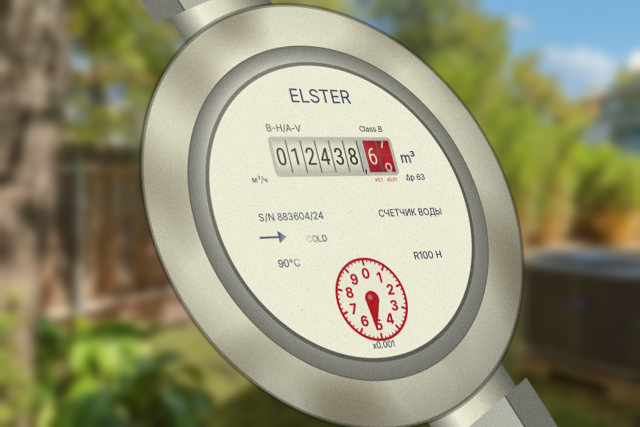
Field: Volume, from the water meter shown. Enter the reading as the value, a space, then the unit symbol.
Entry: 12438.675 m³
